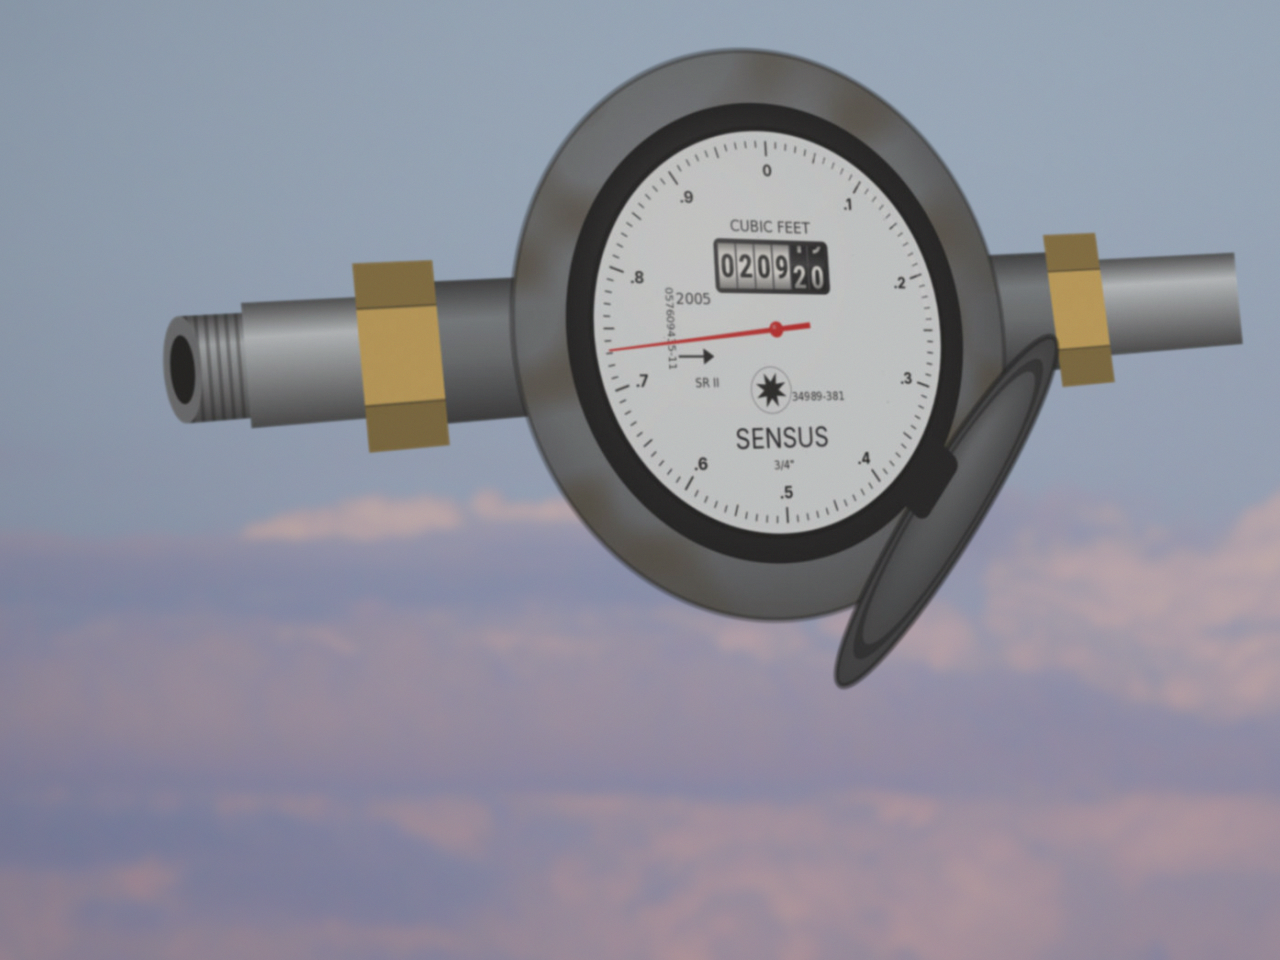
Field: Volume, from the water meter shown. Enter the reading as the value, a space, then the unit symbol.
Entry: 20919.73 ft³
